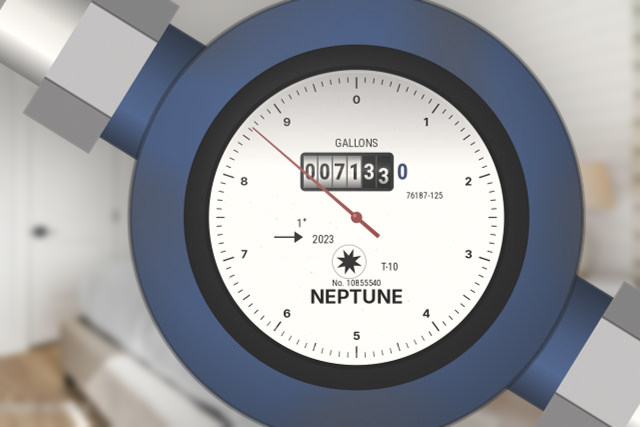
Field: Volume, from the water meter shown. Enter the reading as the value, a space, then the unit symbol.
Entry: 71328.6 gal
